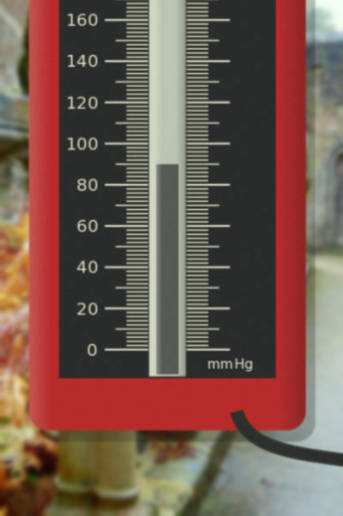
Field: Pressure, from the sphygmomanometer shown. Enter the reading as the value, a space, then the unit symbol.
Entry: 90 mmHg
